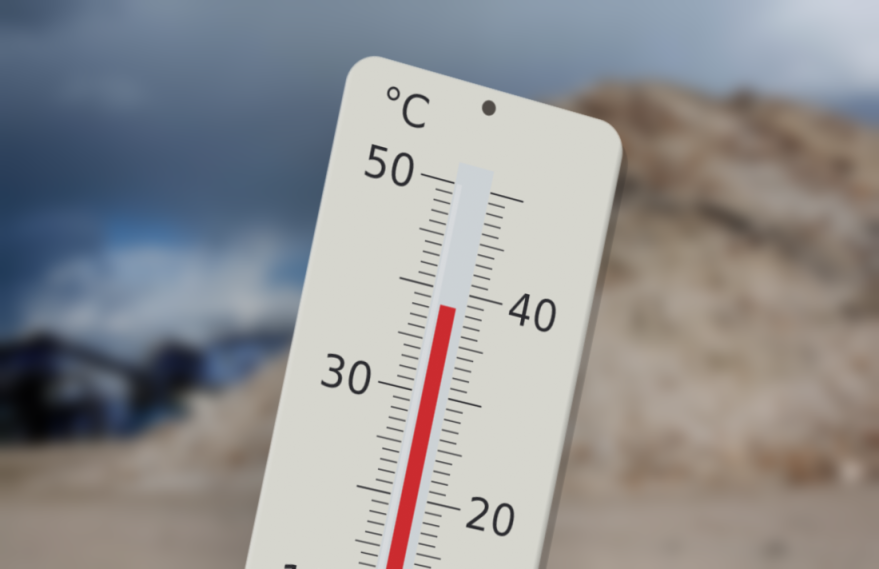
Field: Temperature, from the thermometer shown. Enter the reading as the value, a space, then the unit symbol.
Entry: 38.5 °C
